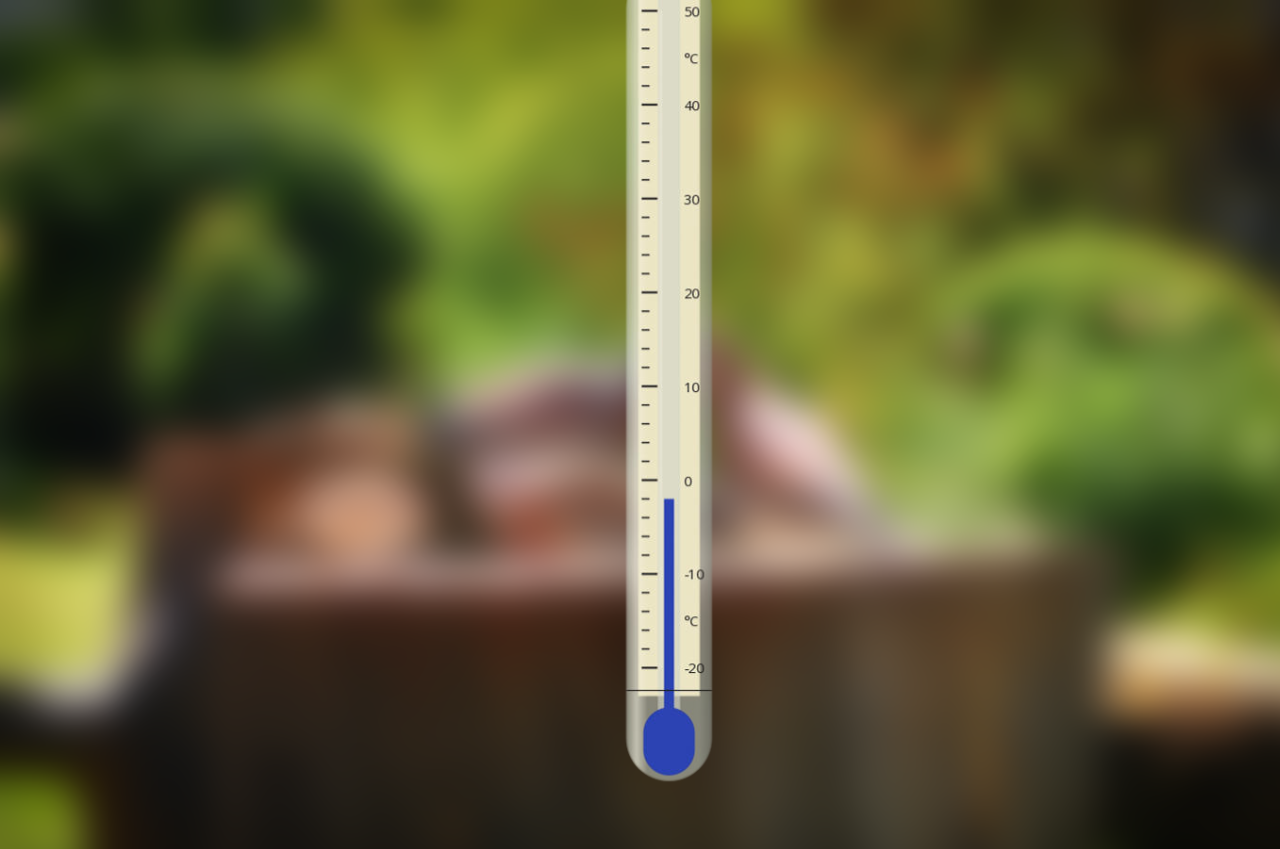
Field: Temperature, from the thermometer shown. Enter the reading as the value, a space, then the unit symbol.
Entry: -2 °C
